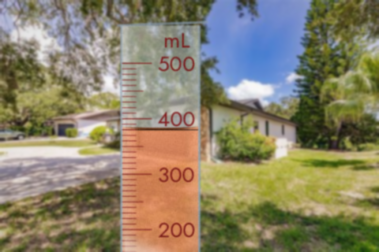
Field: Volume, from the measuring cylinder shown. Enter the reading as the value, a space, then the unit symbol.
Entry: 380 mL
